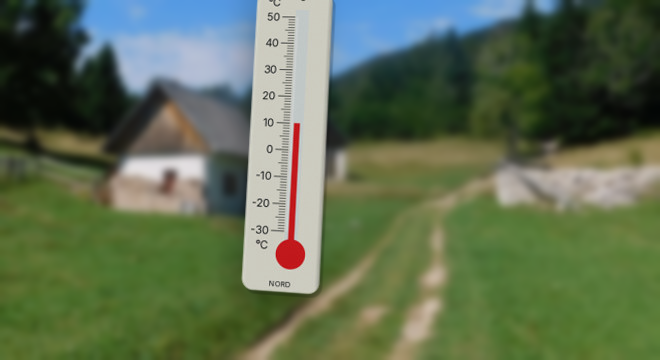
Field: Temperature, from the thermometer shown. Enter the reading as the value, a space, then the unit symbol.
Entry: 10 °C
